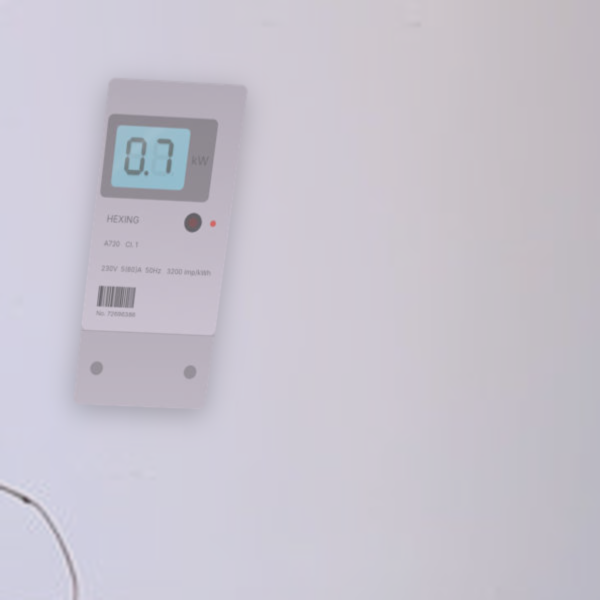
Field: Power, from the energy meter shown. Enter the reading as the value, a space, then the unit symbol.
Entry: 0.7 kW
